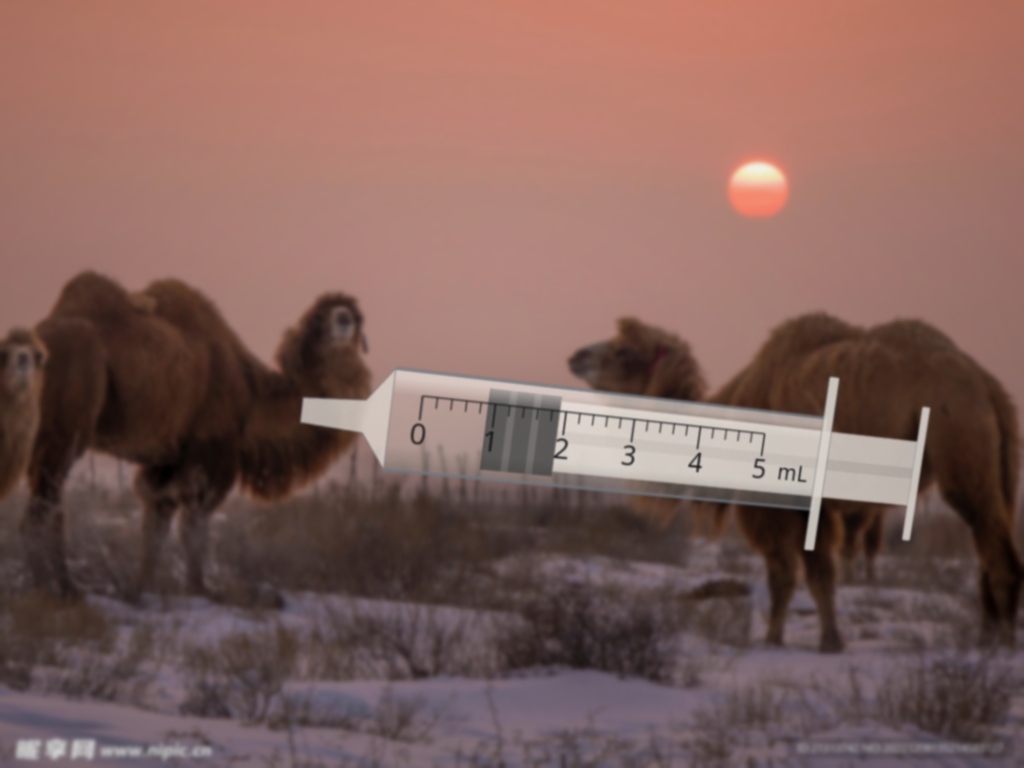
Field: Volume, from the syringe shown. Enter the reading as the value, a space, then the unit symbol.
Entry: 0.9 mL
